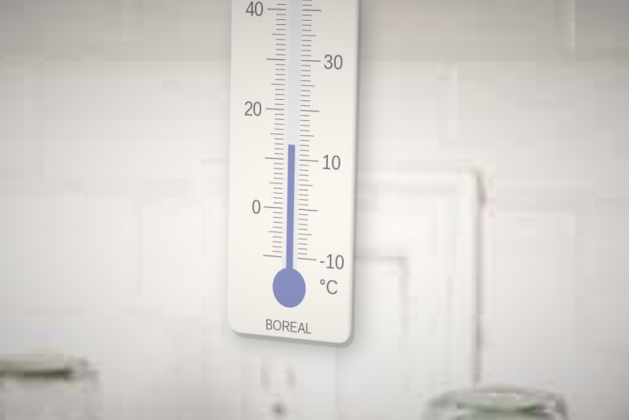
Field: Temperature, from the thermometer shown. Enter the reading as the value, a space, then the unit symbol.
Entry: 13 °C
